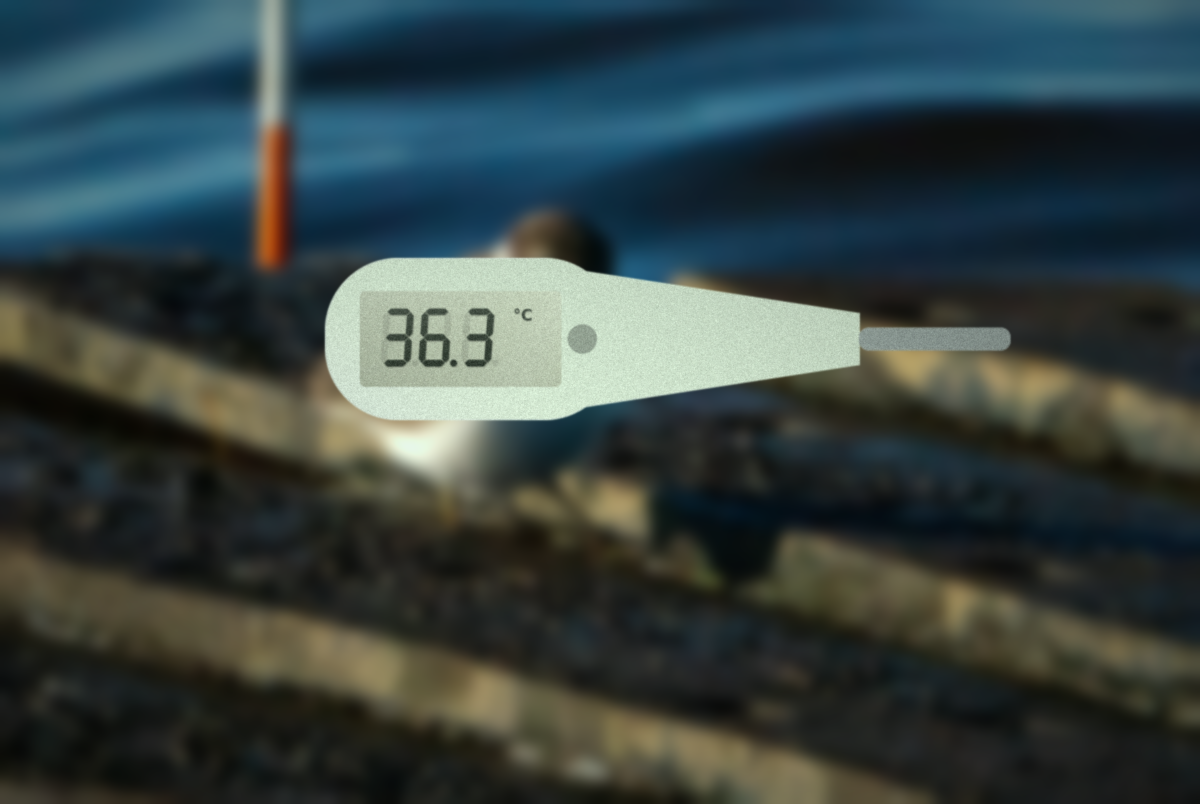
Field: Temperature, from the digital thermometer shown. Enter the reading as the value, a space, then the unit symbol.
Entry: 36.3 °C
